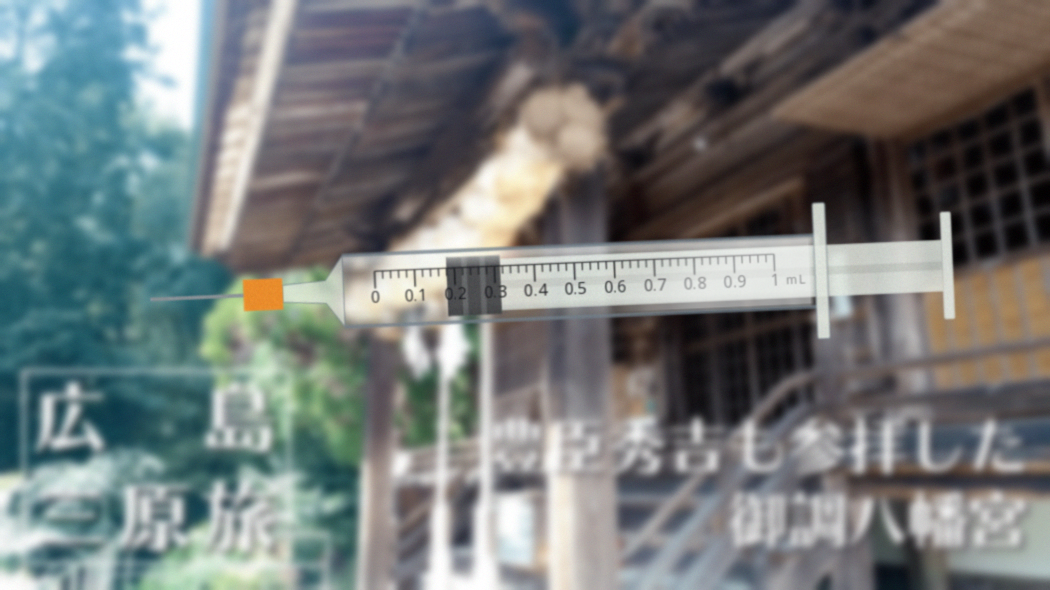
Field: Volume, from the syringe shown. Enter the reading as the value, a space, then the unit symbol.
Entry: 0.18 mL
